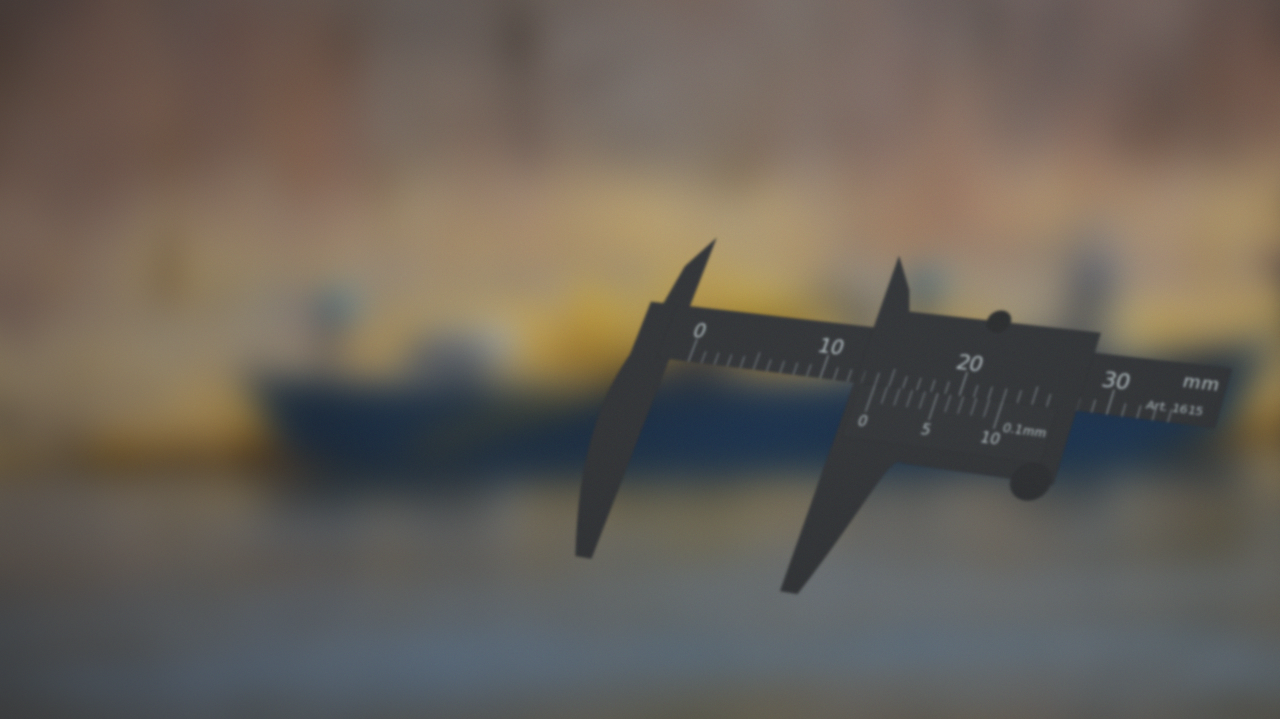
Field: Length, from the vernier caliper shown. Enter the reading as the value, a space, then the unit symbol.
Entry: 14.0 mm
